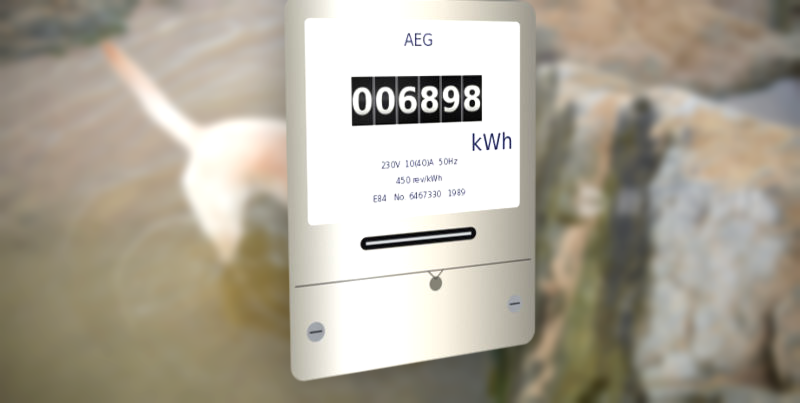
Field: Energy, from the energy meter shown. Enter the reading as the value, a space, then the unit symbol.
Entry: 6898 kWh
